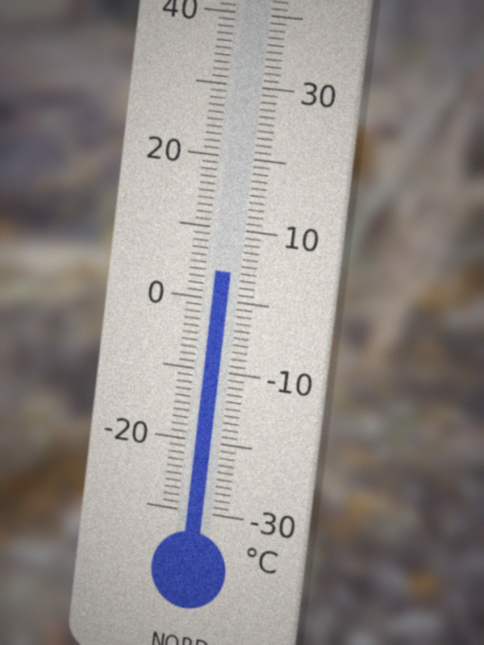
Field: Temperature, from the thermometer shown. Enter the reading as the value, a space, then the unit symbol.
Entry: 4 °C
